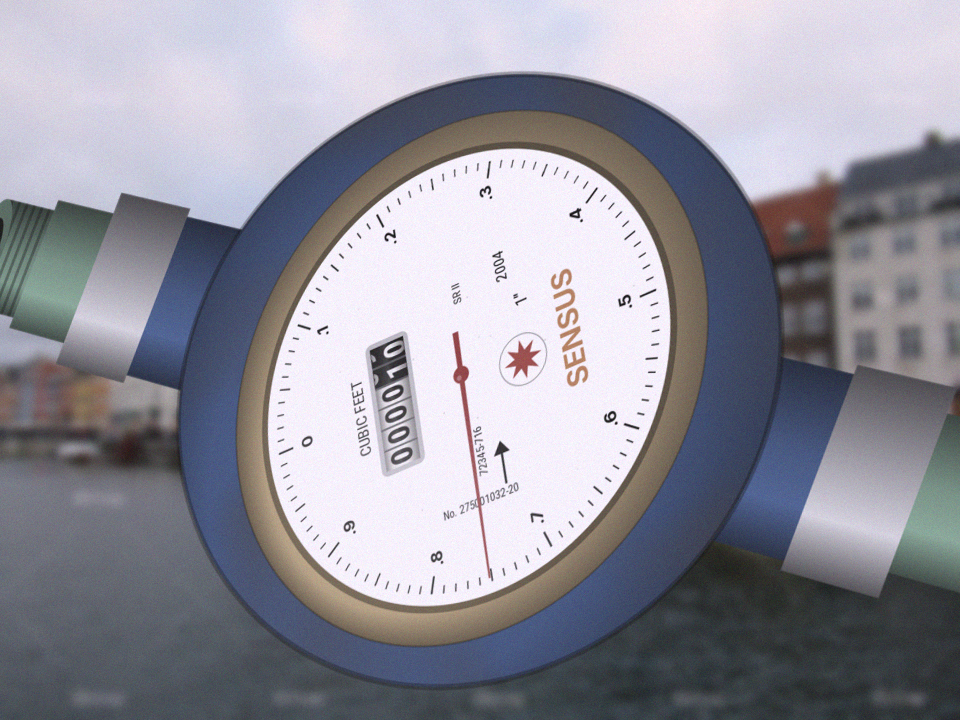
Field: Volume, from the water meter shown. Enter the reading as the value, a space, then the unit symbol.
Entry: 9.75 ft³
